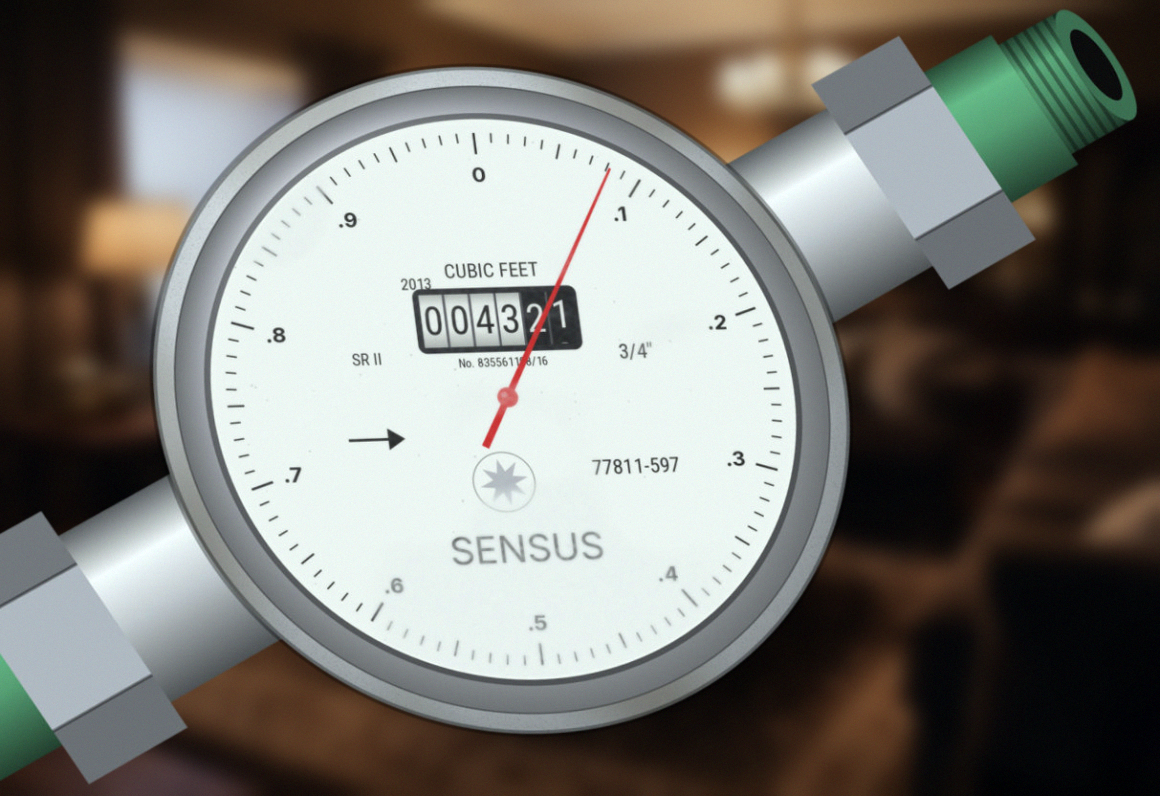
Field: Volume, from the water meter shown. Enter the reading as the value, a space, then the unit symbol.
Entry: 4321.08 ft³
